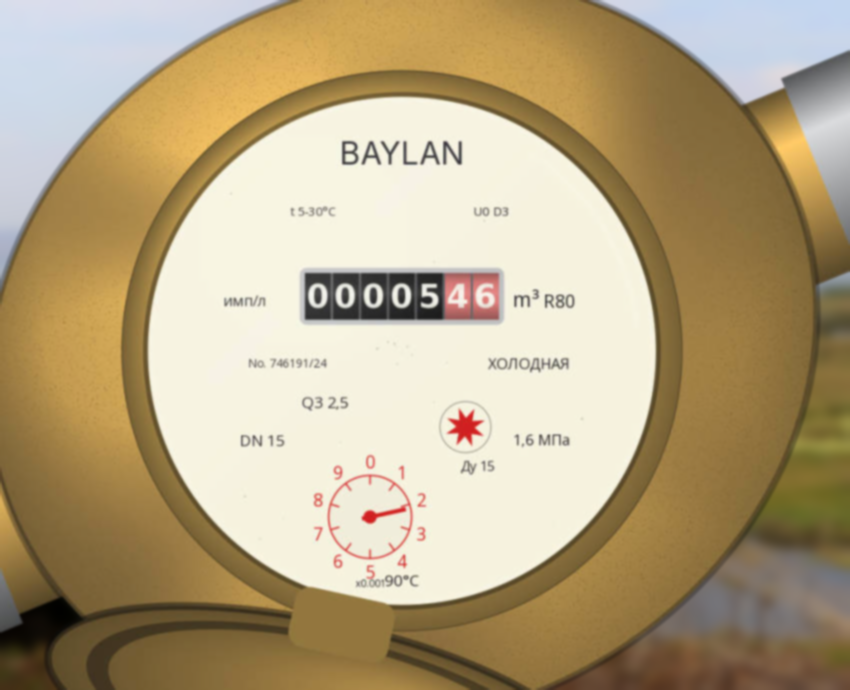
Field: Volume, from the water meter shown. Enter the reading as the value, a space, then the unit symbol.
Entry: 5.462 m³
